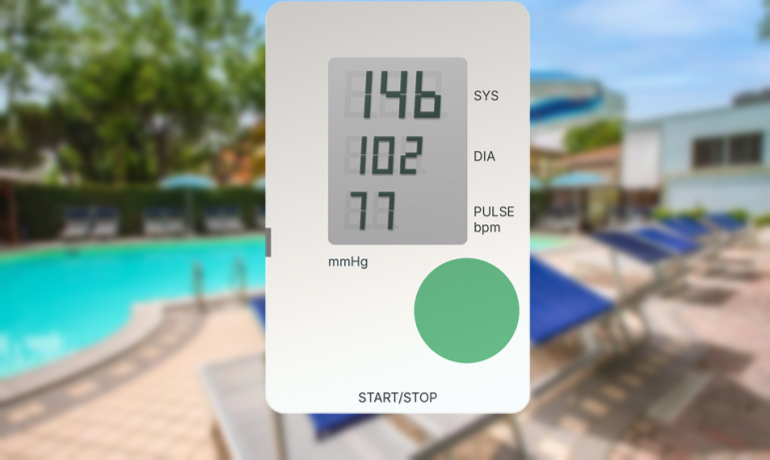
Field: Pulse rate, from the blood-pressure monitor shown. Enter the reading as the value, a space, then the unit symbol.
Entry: 77 bpm
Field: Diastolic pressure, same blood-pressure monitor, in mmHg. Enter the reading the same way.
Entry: 102 mmHg
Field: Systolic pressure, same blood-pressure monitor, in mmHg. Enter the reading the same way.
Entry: 146 mmHg
